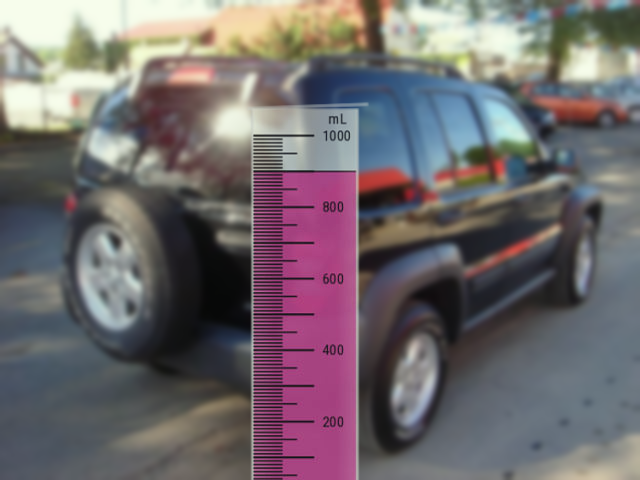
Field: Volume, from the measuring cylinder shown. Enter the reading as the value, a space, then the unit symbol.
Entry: 900 mL
